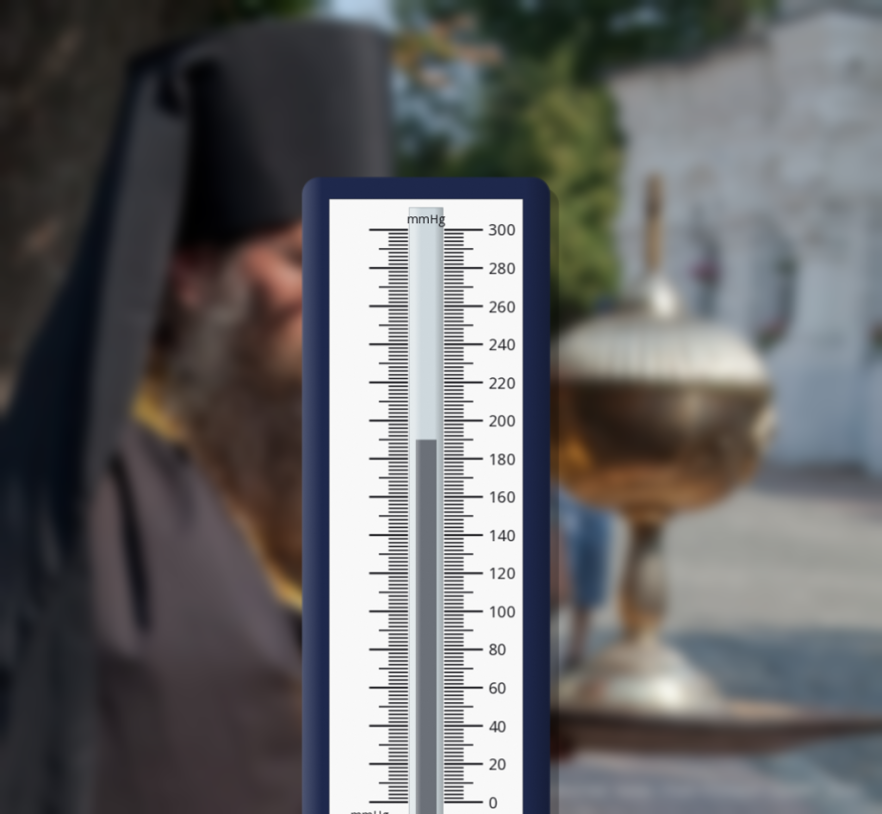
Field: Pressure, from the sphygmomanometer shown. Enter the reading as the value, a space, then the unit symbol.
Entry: 190 mmHg
